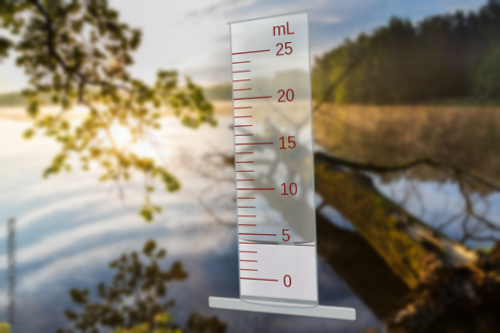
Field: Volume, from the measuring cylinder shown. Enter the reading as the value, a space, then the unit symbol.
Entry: 4 mL
